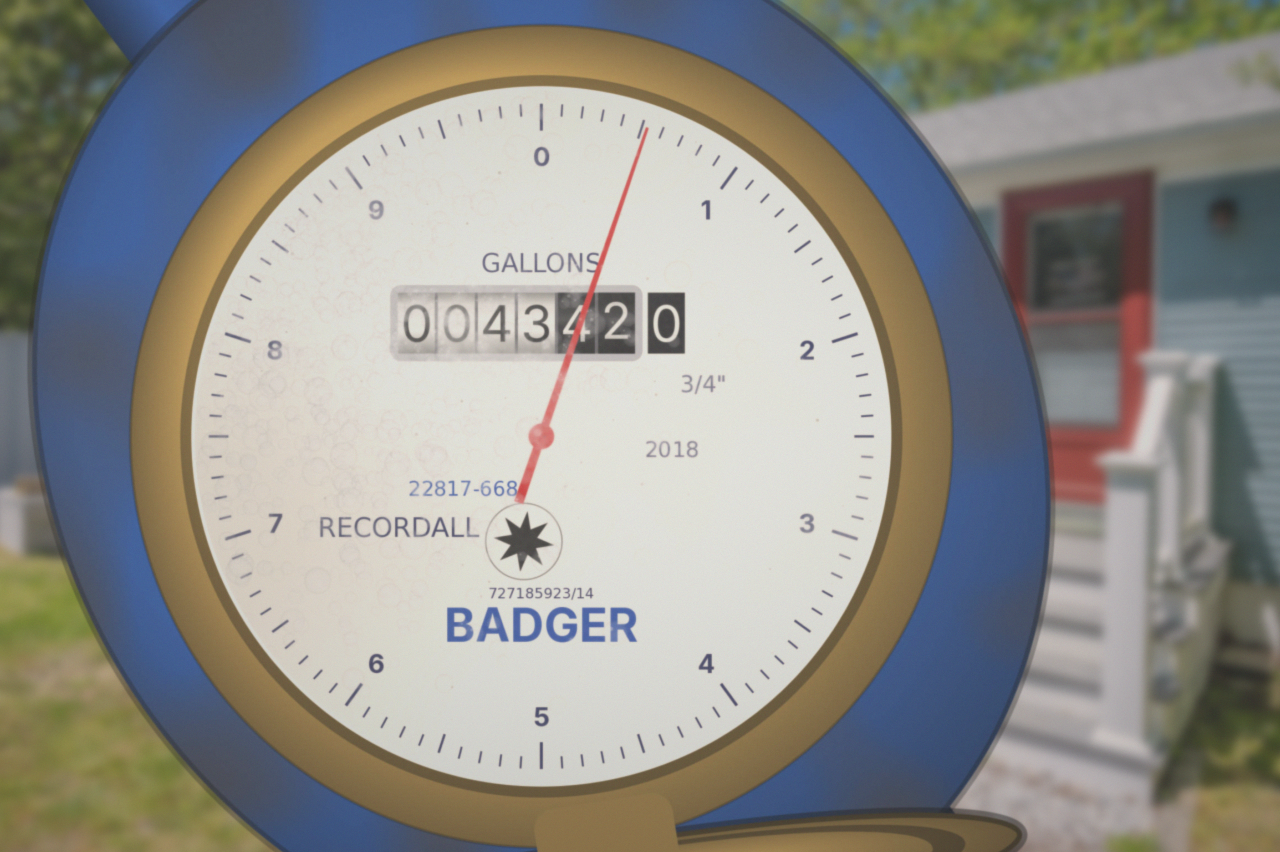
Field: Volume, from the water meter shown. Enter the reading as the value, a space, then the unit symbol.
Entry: 43420.5 gal
